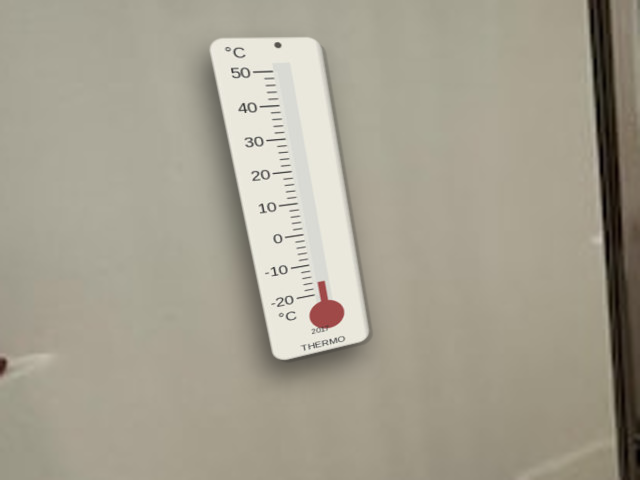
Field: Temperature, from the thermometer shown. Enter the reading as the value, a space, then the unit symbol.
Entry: -16 °C
